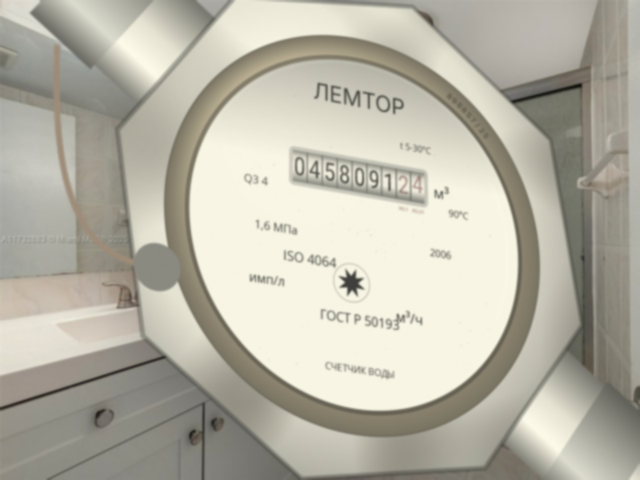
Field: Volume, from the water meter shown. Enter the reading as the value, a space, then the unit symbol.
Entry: 458091.24 m³
